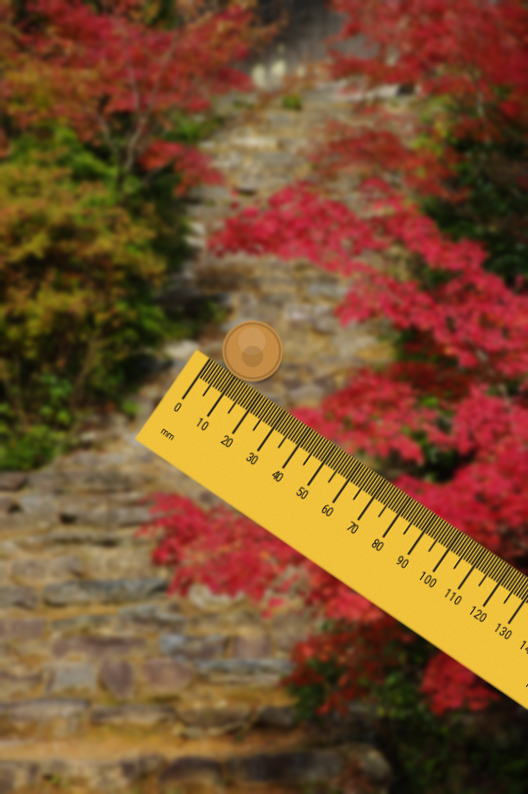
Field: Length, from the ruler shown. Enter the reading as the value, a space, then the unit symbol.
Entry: 20 mm
